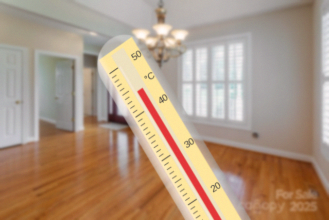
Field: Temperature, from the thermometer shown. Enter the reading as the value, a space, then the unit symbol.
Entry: 44 °C
